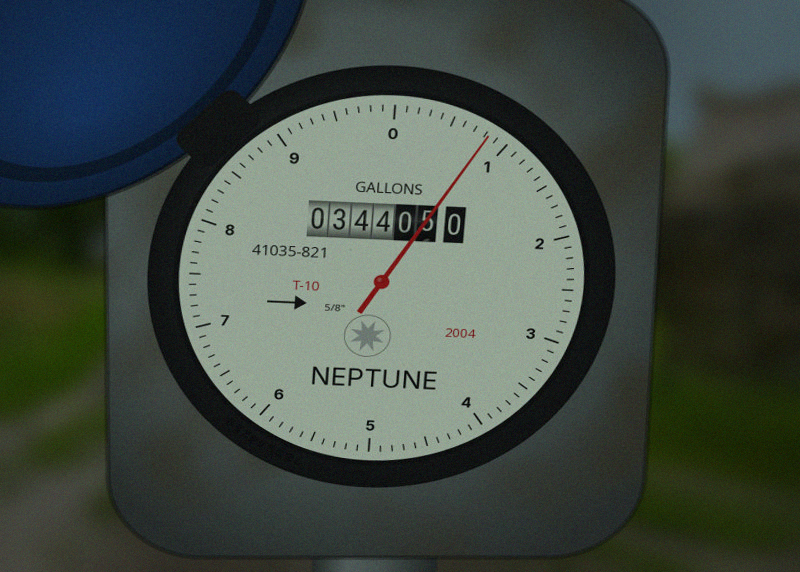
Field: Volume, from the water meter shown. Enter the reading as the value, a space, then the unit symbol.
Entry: 344050.8 gal
